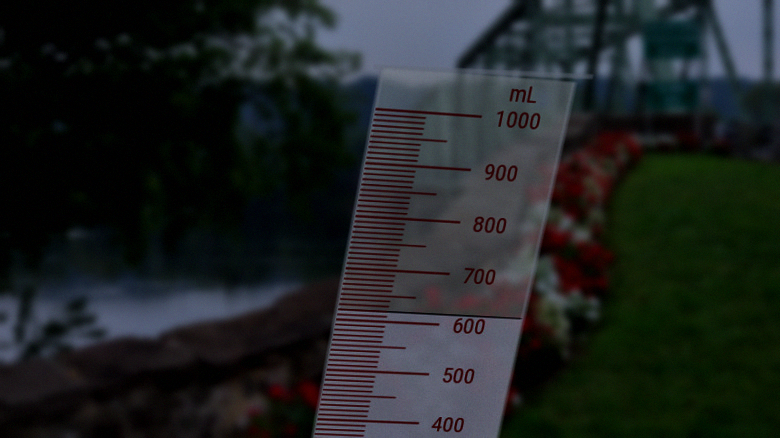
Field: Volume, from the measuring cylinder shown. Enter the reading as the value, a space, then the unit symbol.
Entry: 620 mL
